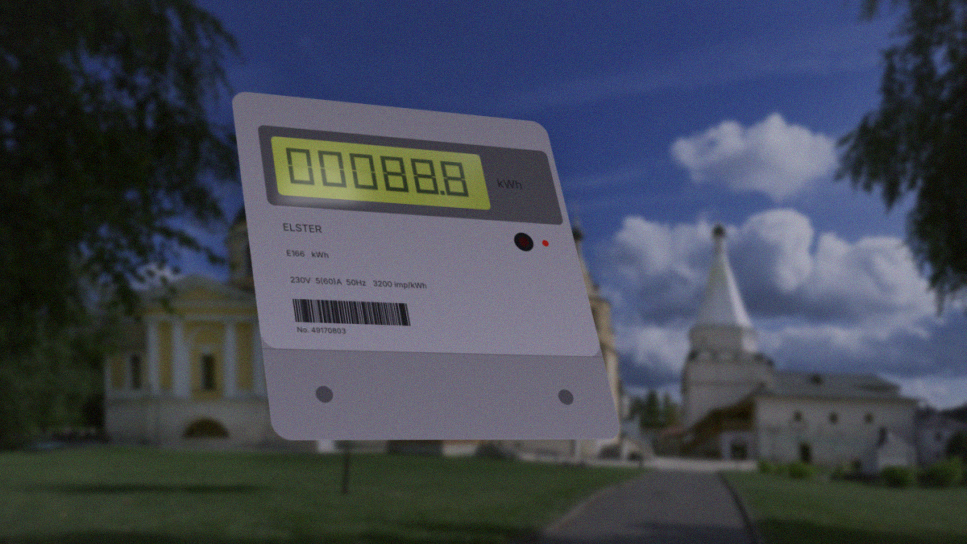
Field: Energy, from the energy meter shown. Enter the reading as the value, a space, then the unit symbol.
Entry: 88.8 kWh
